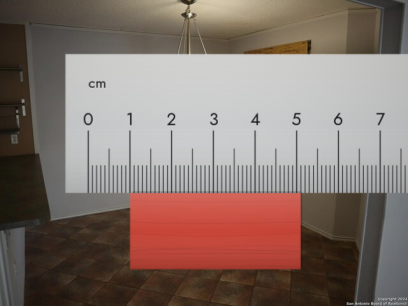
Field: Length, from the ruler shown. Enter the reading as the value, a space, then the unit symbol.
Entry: 4.1 cm
